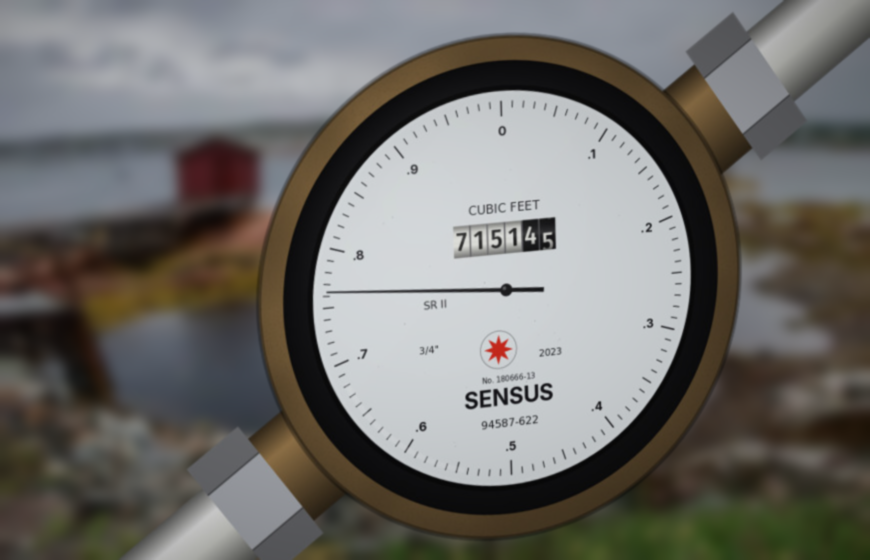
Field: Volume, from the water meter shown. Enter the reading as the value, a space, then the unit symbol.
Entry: 715144.76 ft³
